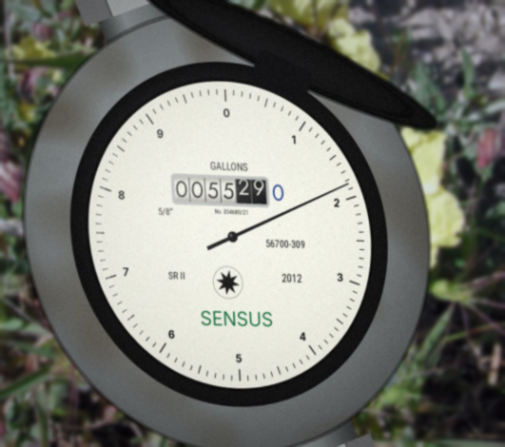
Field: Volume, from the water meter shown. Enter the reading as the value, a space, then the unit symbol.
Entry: 55291.8 gal
